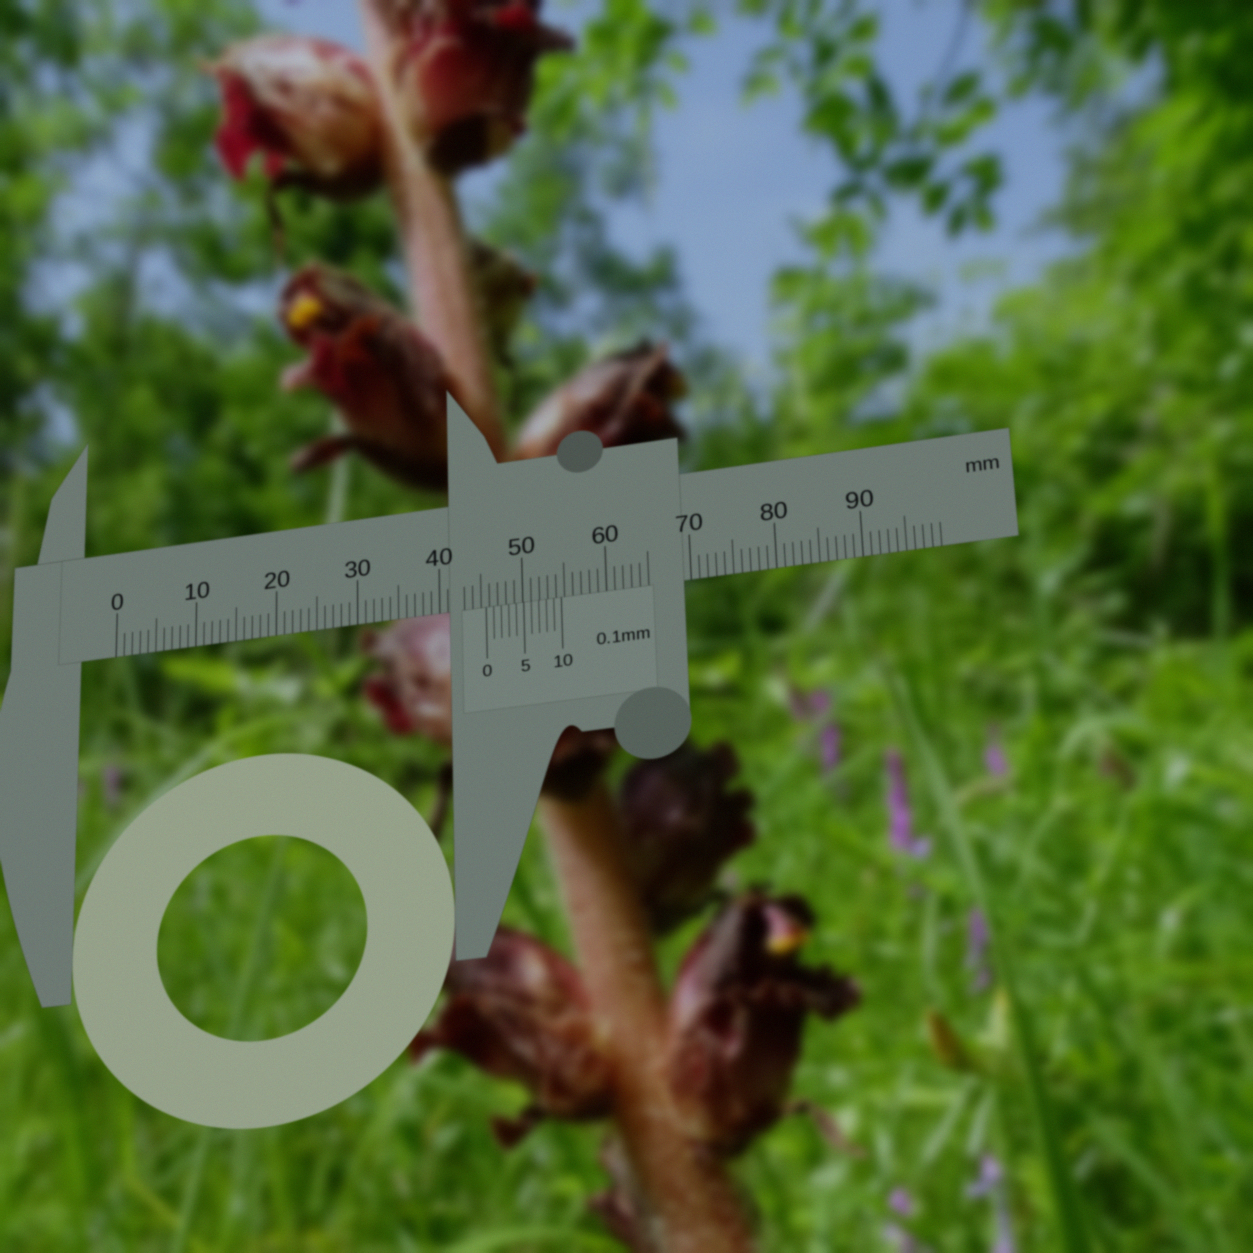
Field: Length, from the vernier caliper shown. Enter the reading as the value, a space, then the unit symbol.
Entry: 45.6 mm
